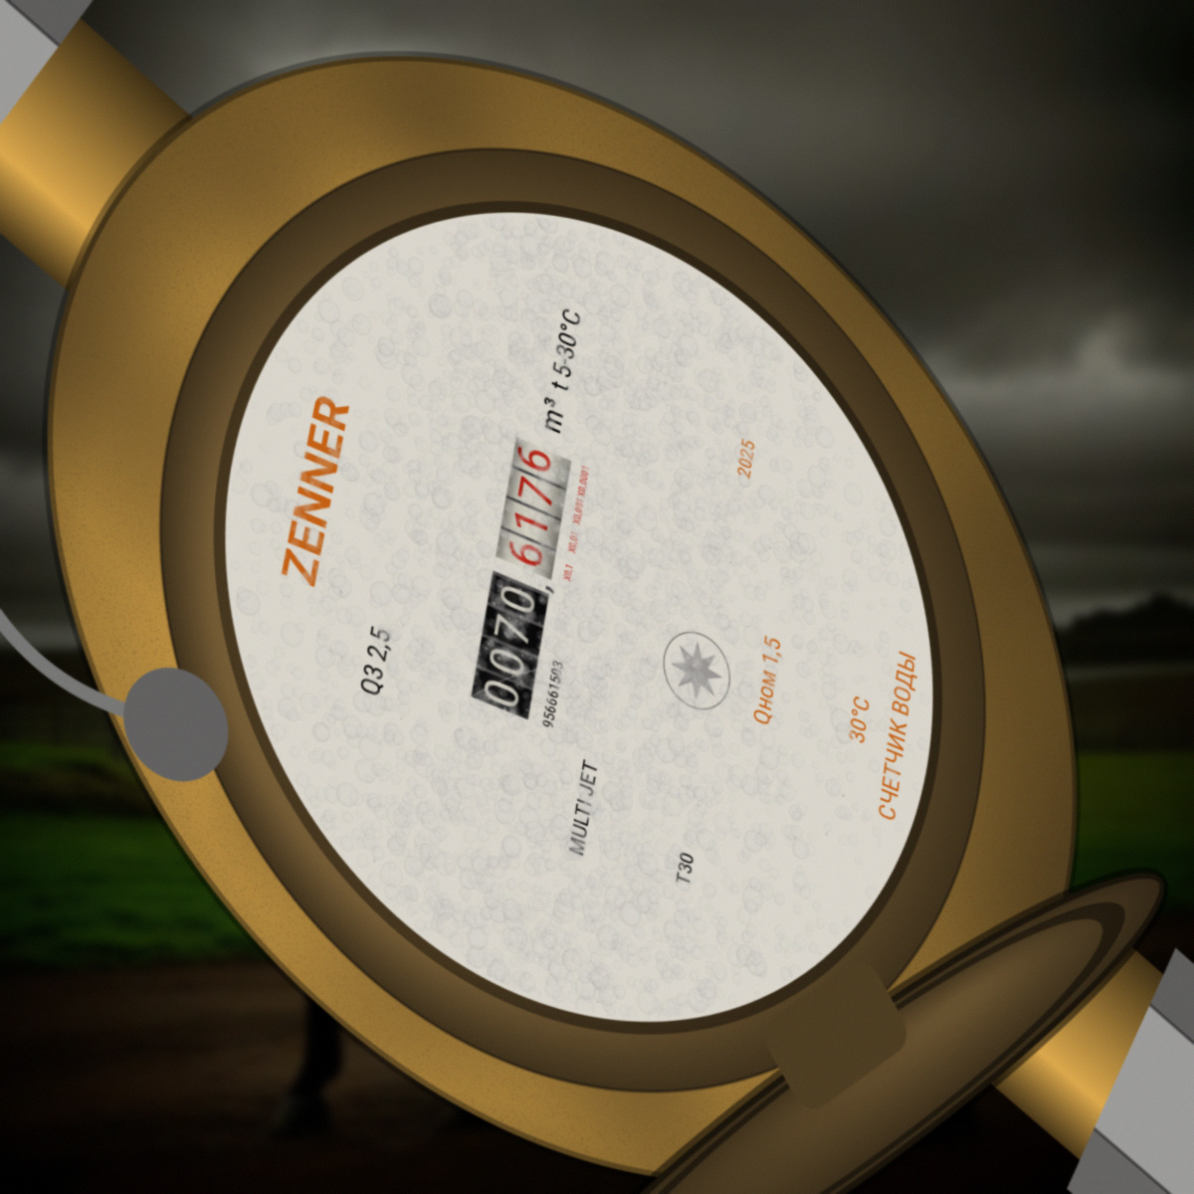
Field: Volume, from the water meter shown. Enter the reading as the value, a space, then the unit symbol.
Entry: 70.6176 m³
